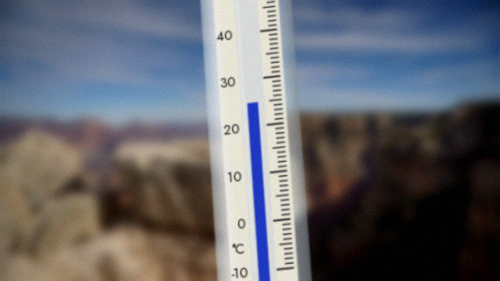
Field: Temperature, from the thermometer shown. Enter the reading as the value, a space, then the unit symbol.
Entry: 25 °C
